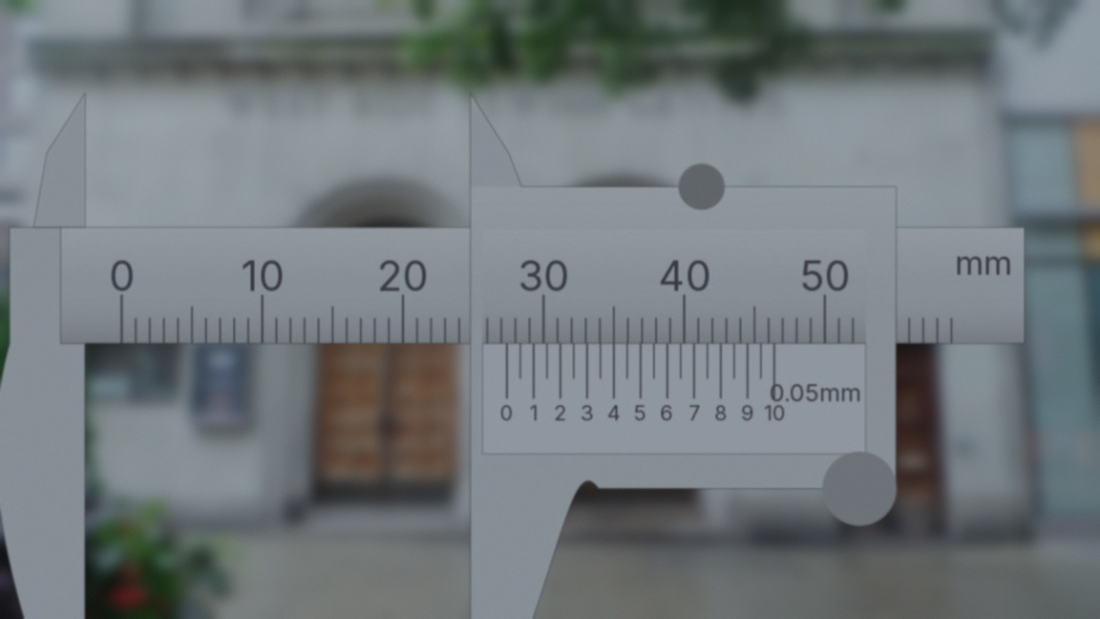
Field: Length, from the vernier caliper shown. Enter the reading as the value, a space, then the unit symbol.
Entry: 27.4 mm
